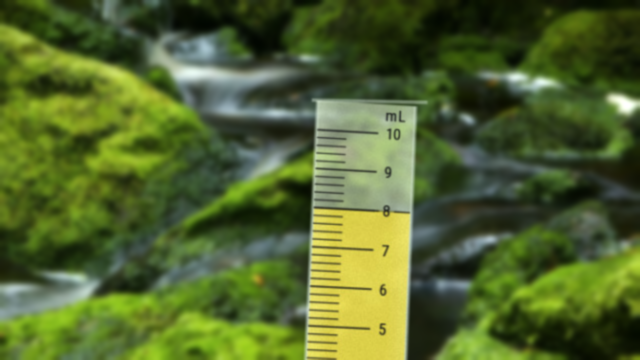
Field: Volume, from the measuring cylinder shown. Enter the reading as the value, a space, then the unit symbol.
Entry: 8 mL
